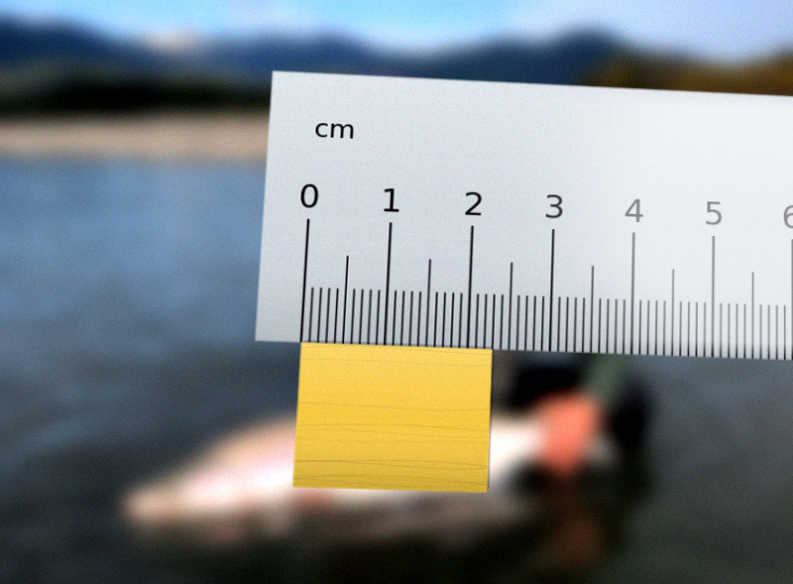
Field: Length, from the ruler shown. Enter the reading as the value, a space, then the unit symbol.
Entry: 2.3 cm
